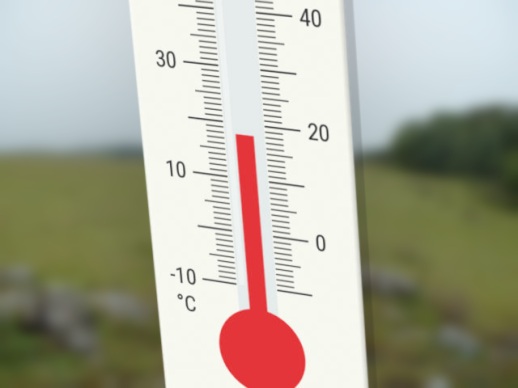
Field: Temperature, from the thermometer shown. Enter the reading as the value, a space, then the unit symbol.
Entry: 18 °C
